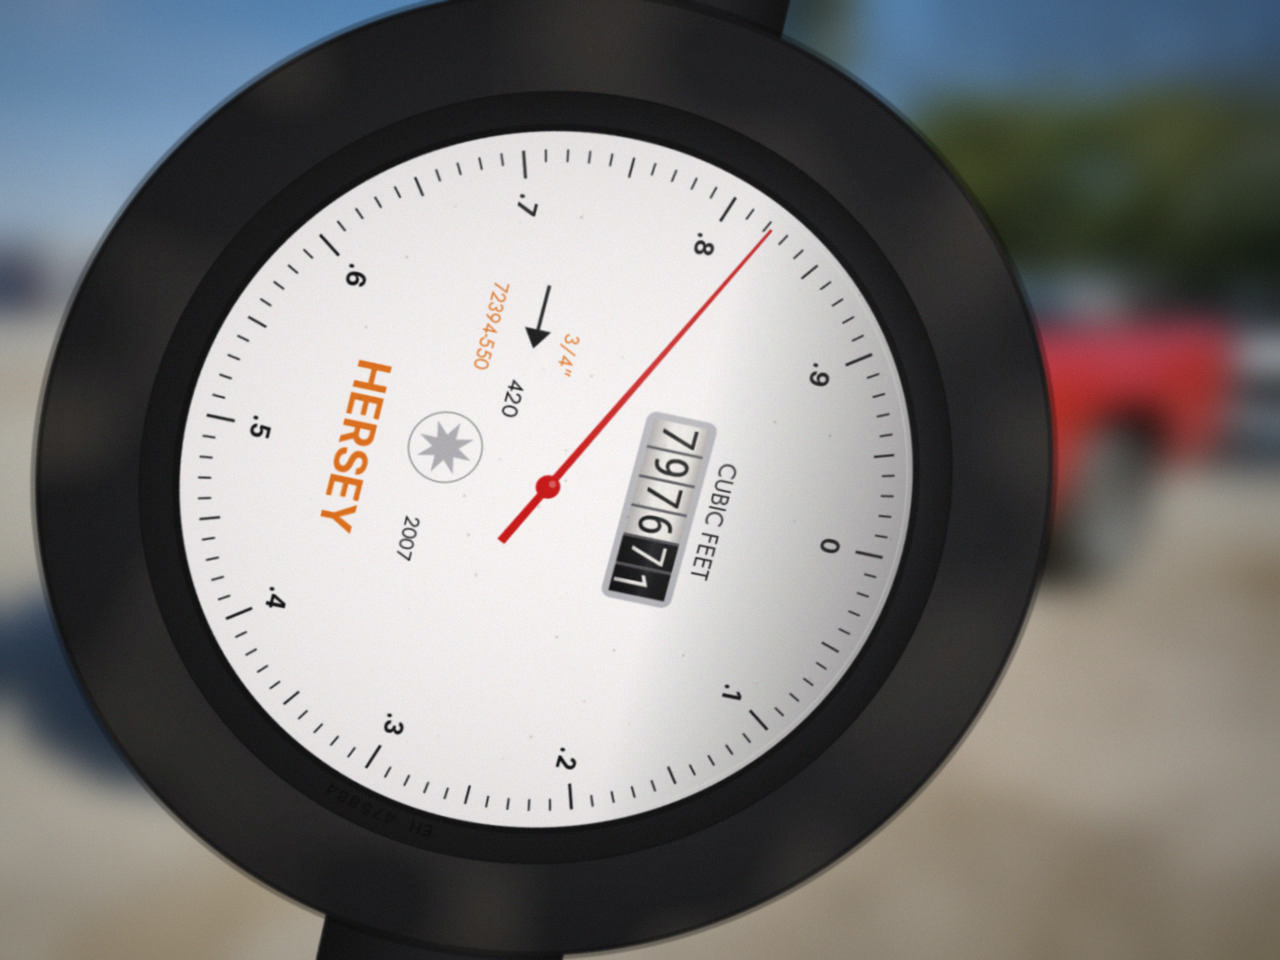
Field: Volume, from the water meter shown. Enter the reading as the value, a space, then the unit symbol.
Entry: 797670.82 ft³
